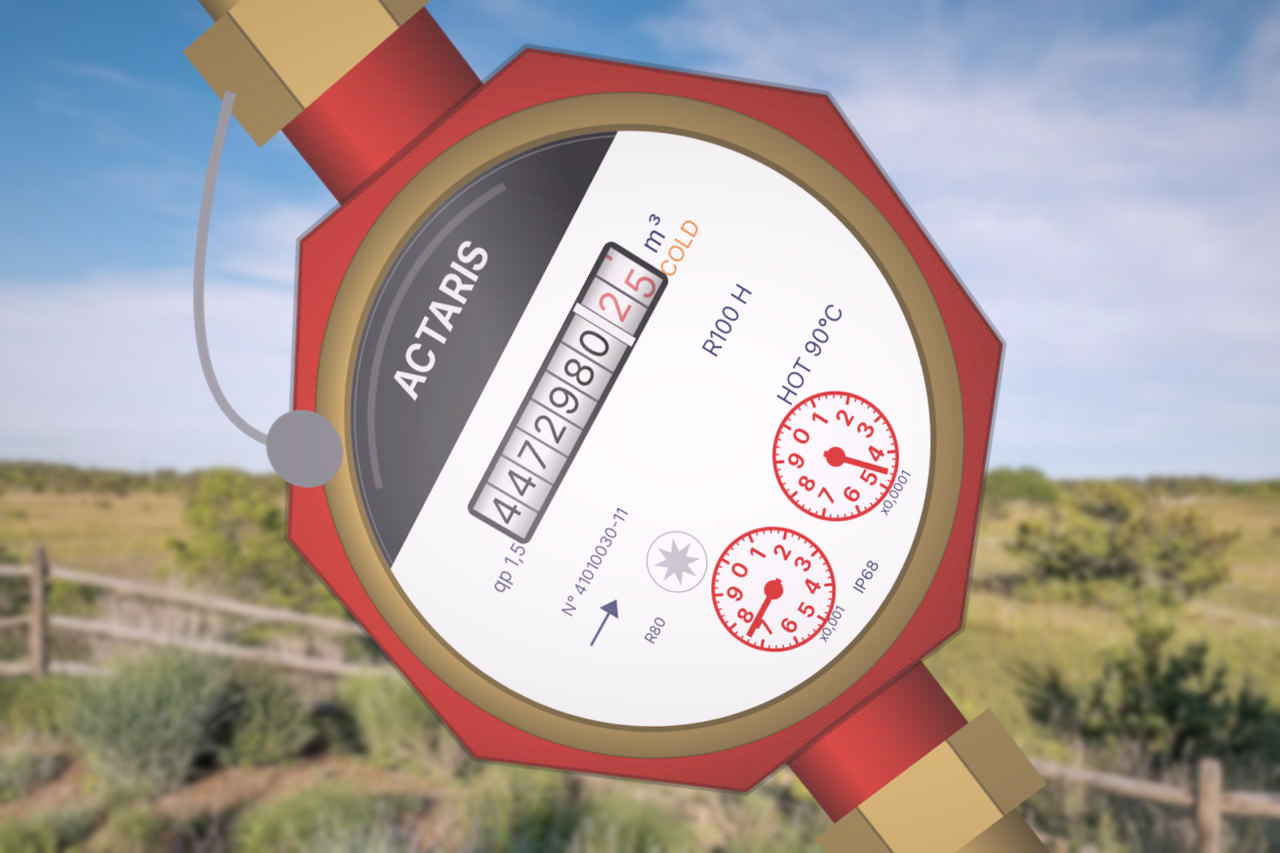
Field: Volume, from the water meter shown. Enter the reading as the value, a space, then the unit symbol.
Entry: 4472980.2474 m³
